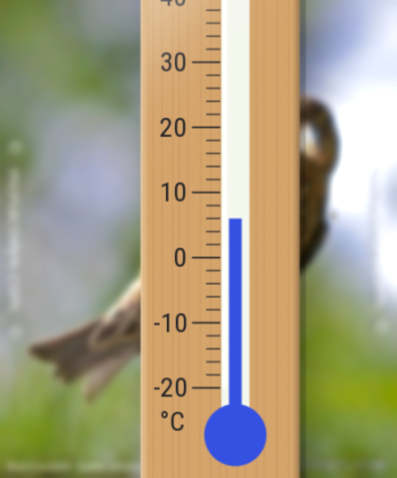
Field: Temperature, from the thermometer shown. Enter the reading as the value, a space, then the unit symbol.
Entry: 6 °C
